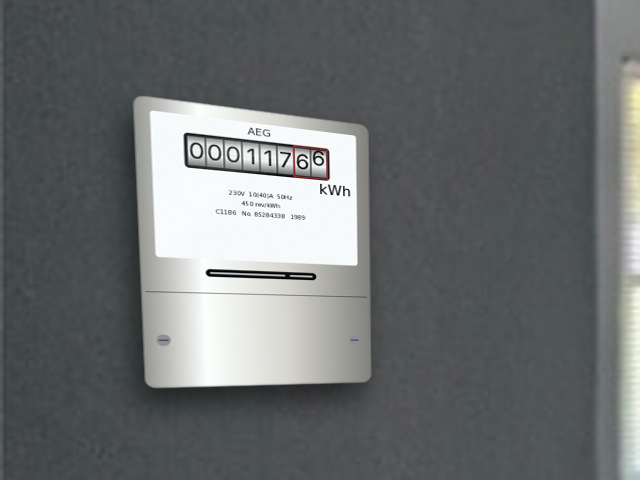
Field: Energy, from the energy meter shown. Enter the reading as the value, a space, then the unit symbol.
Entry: 117.66 kWh
